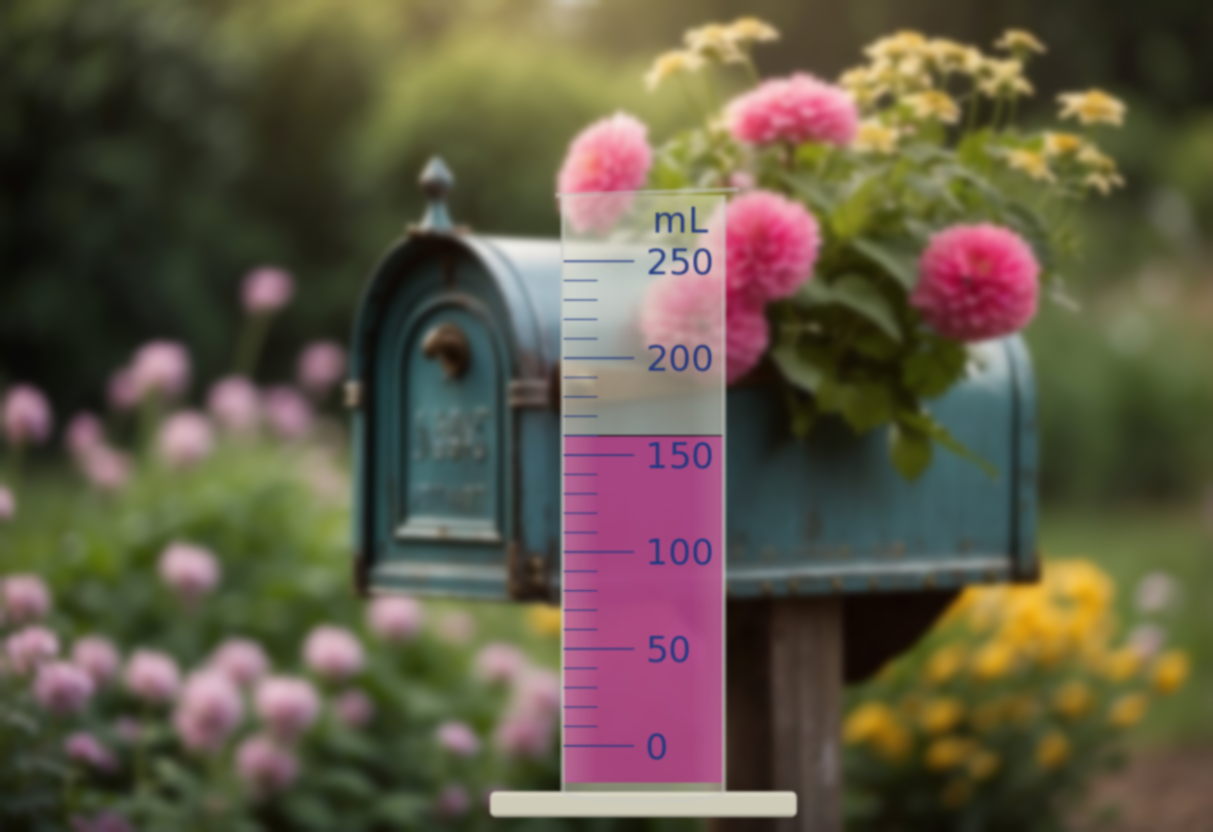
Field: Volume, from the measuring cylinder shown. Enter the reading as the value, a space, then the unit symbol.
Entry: 160 mL
